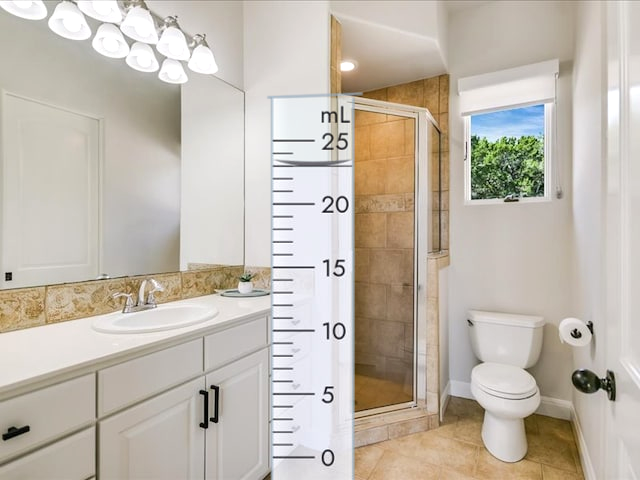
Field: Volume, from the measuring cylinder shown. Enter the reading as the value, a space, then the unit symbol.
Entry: 23 mL
